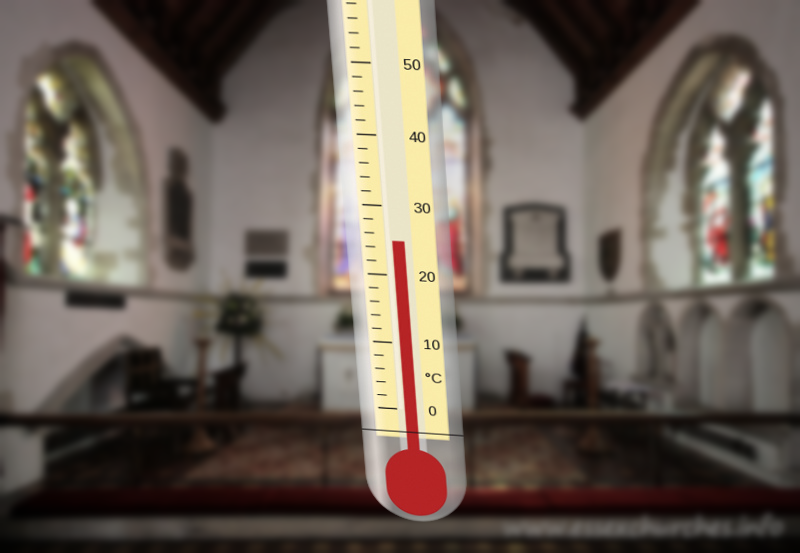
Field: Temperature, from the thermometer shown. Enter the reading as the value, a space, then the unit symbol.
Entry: 25 °C
